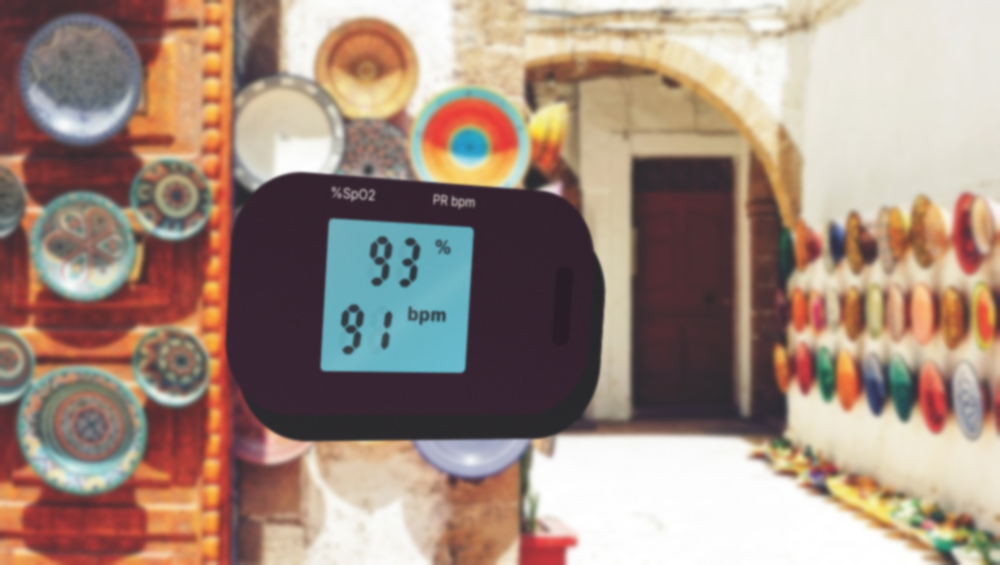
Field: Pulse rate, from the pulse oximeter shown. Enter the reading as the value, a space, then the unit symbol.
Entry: 91 bpm
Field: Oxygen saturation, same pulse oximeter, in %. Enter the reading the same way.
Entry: 93 %
